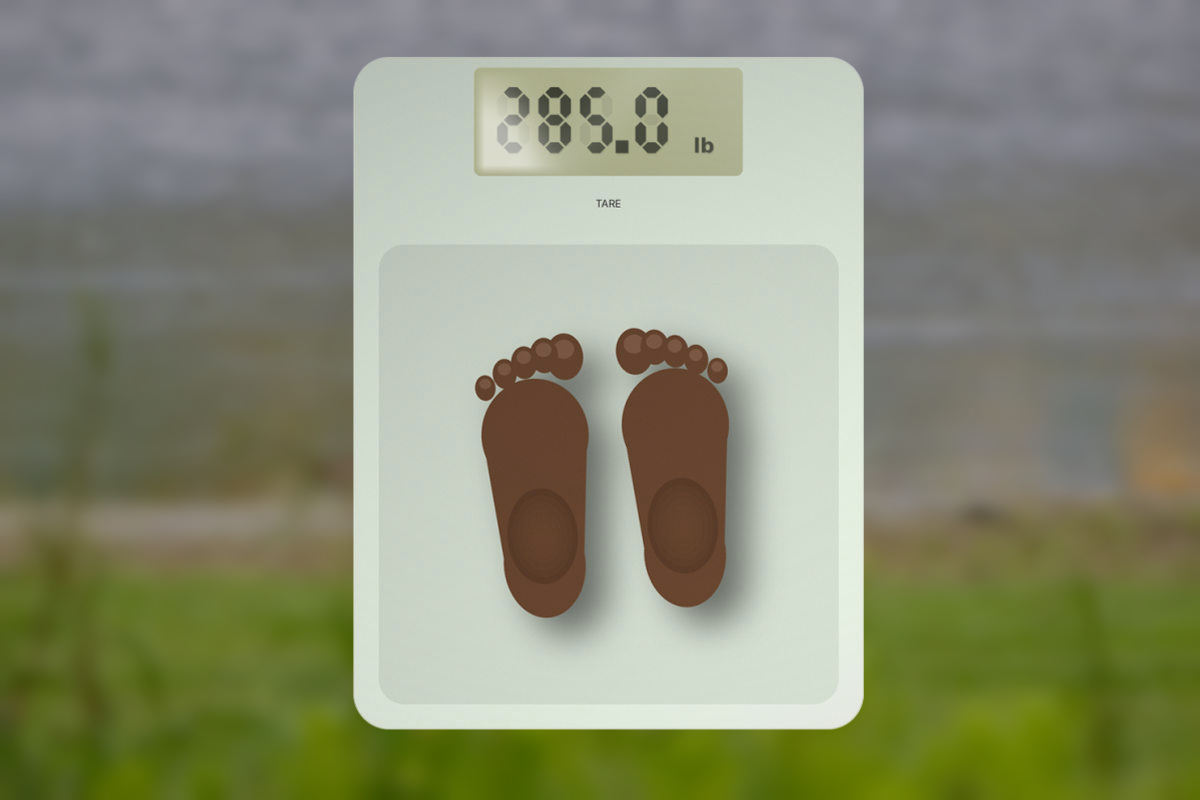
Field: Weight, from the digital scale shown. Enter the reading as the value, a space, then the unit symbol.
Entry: 285.0 lb
